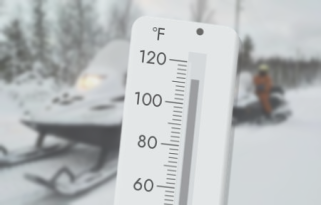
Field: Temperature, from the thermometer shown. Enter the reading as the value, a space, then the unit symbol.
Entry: 112 °F
